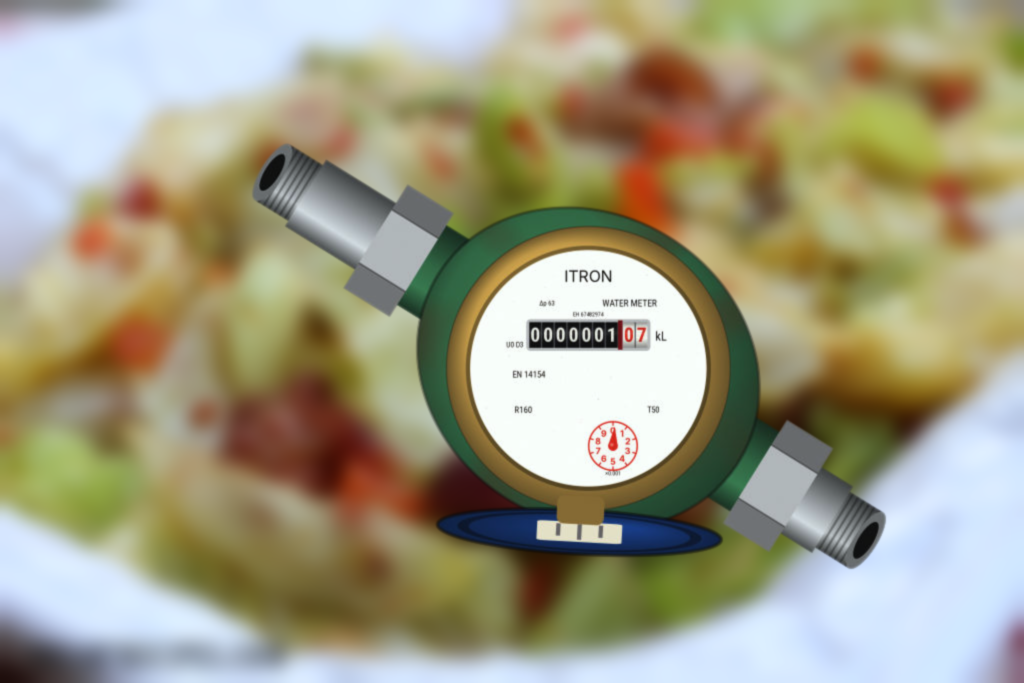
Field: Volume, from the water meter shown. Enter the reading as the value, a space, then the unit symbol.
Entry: 1.070 kL
